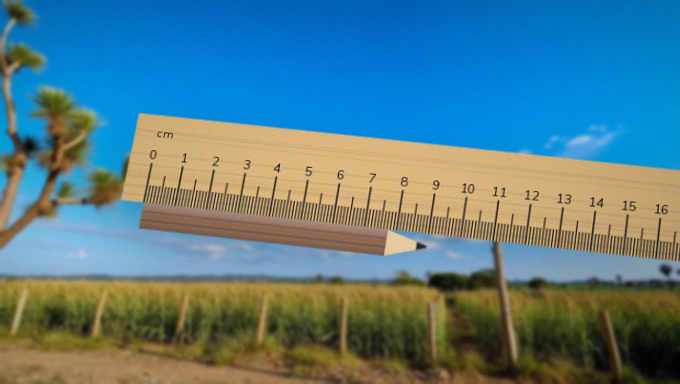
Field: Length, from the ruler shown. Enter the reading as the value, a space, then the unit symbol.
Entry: 9 cm
